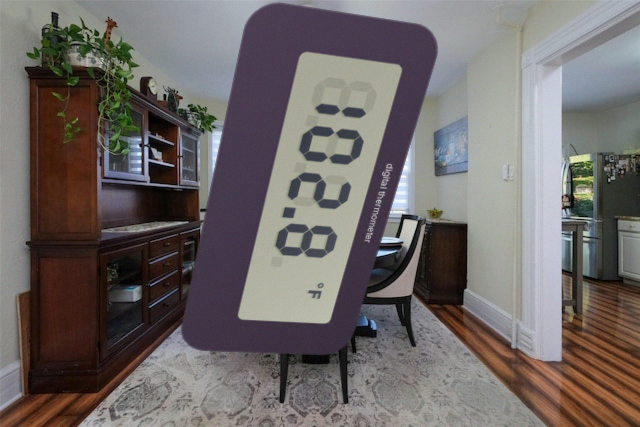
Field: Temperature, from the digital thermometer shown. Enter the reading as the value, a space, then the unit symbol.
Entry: 102.8 °F
